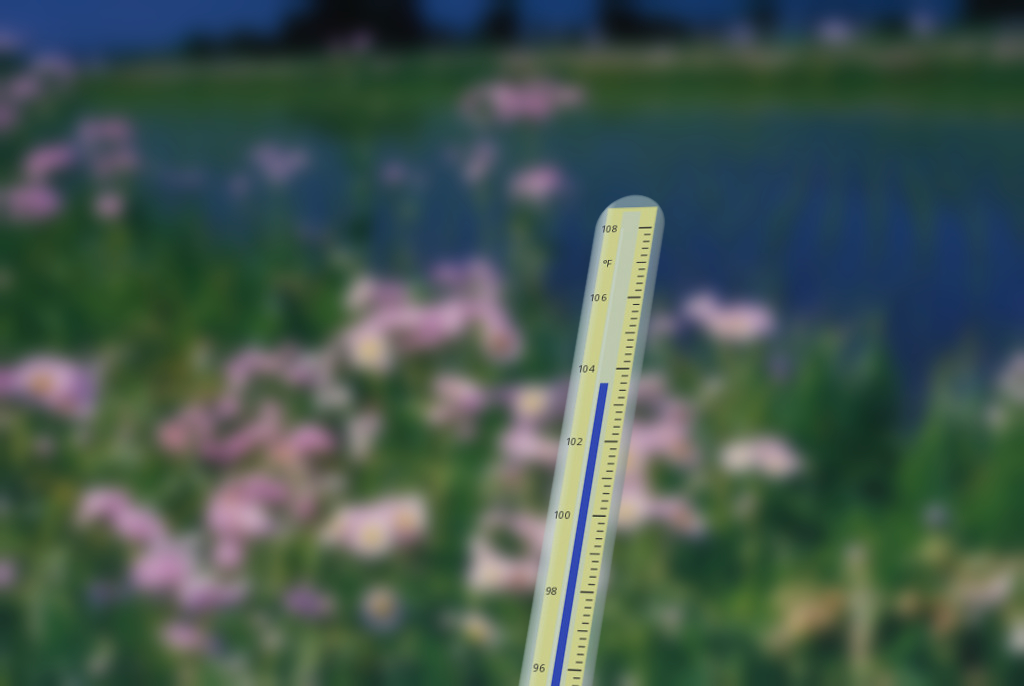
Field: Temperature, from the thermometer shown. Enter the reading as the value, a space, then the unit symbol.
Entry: 103.6 °F
